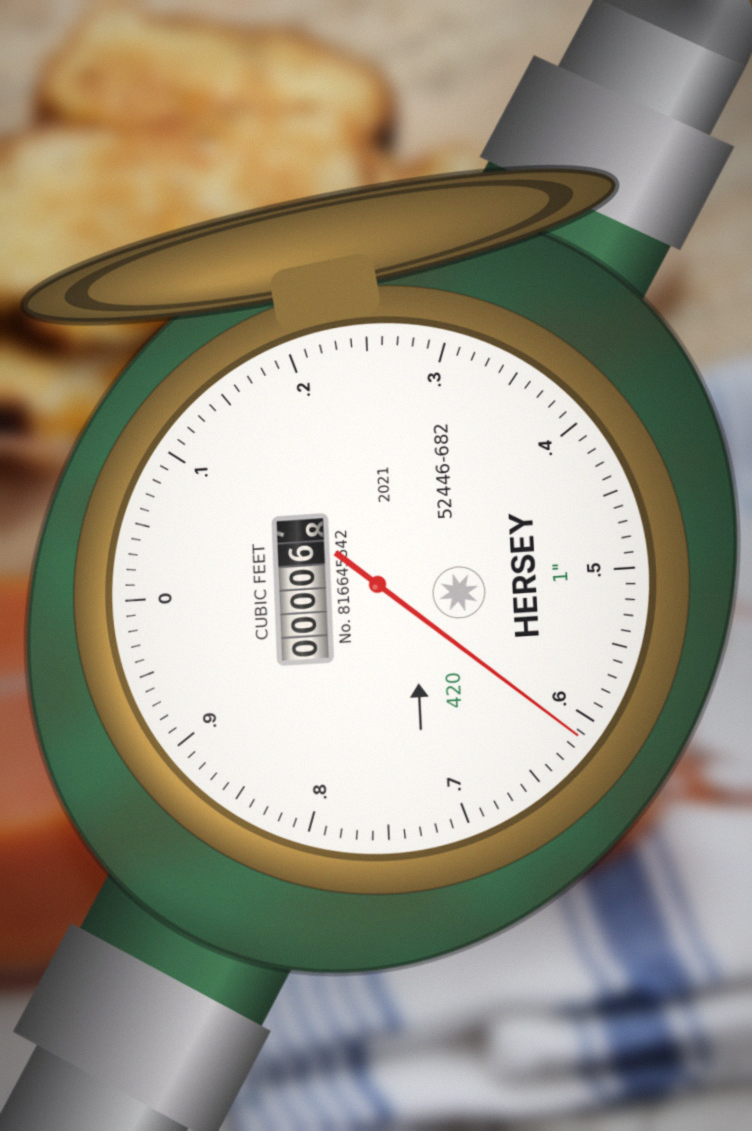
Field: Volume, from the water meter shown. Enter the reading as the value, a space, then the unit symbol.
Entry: 67.61 ft³
